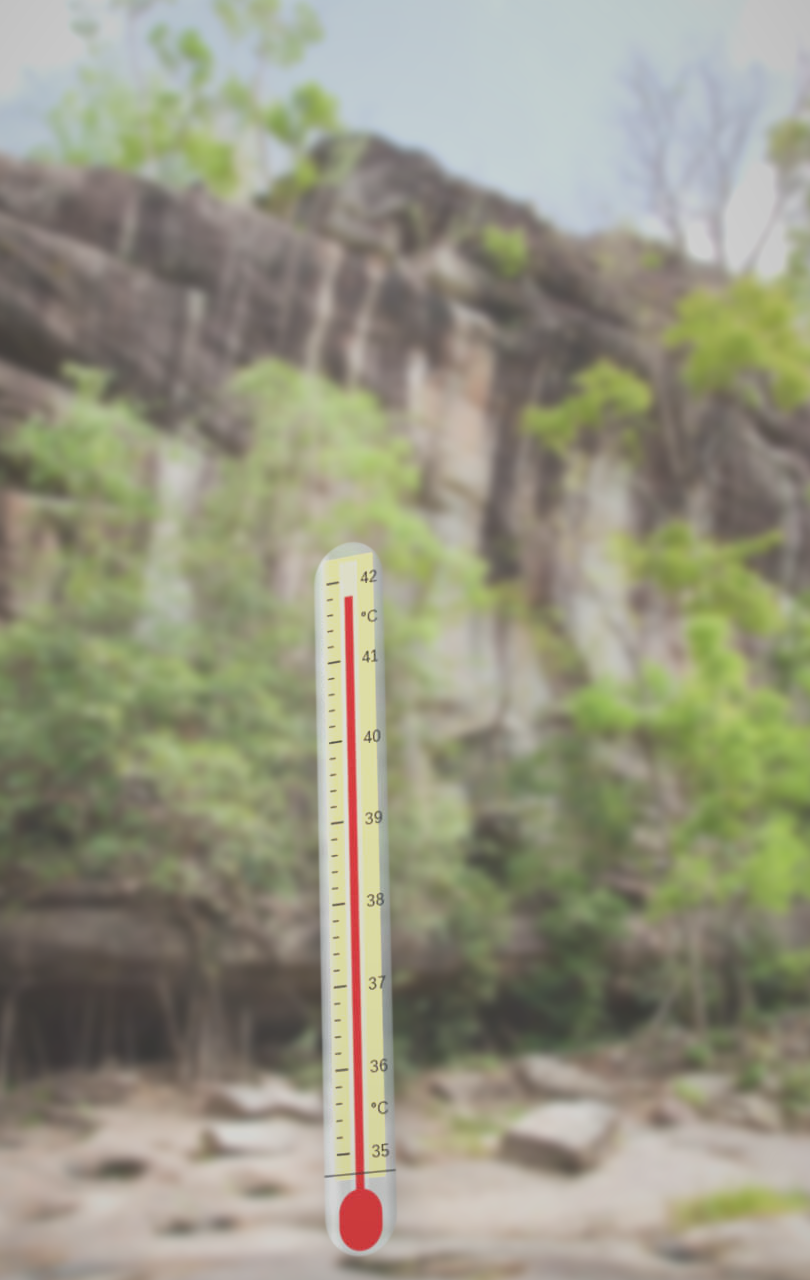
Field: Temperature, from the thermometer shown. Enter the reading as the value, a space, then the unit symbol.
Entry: 41.8 °C
